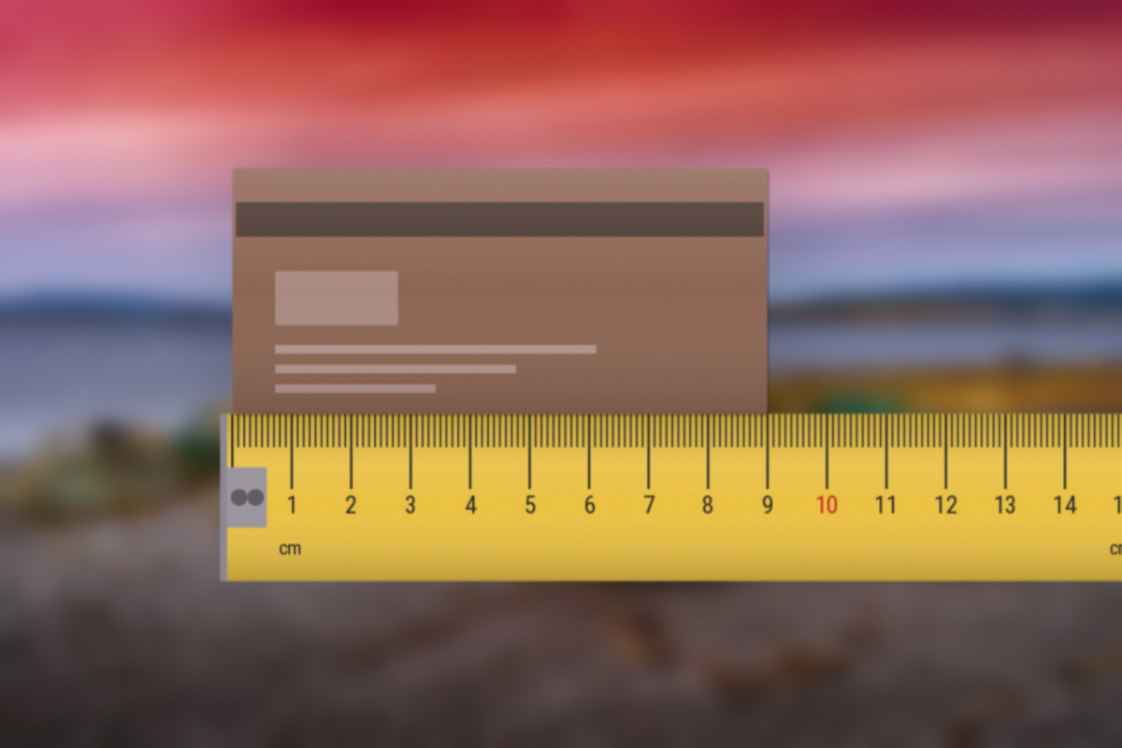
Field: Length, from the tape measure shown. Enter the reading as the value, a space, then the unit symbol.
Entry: 9 cm
